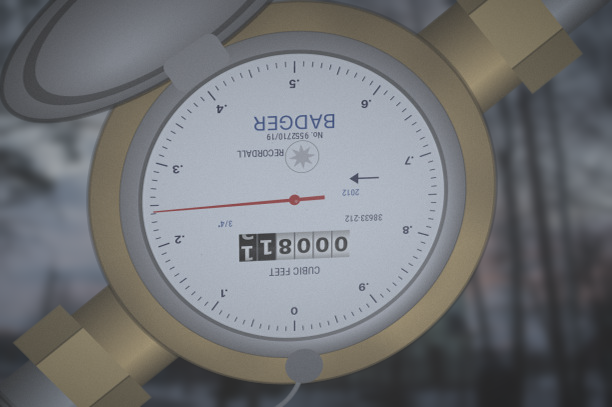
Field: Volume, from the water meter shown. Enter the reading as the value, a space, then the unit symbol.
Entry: 811.24 ft³
